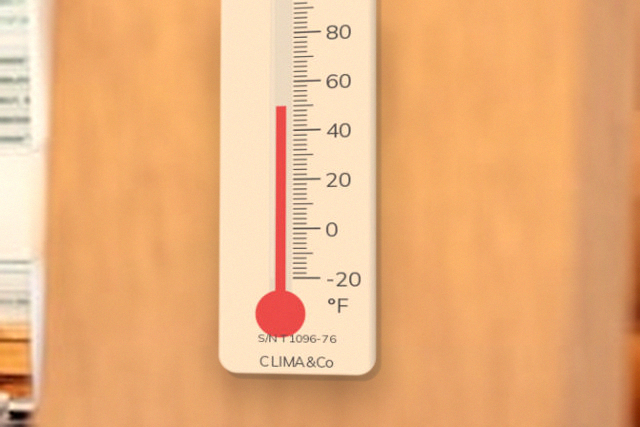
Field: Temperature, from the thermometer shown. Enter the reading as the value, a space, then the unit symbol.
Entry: 50 °F
